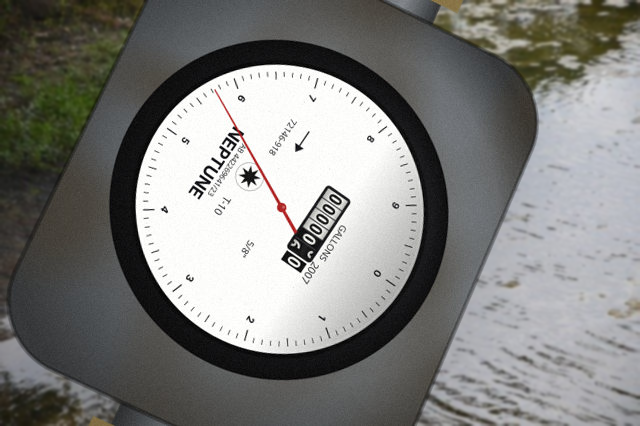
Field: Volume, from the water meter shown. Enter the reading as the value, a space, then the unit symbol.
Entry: 55.7 gal
